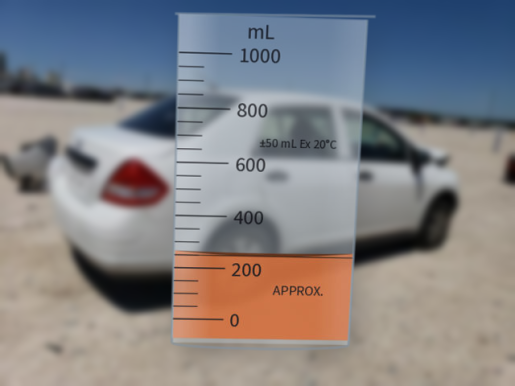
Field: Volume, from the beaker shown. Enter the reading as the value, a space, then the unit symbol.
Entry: 250 mL
